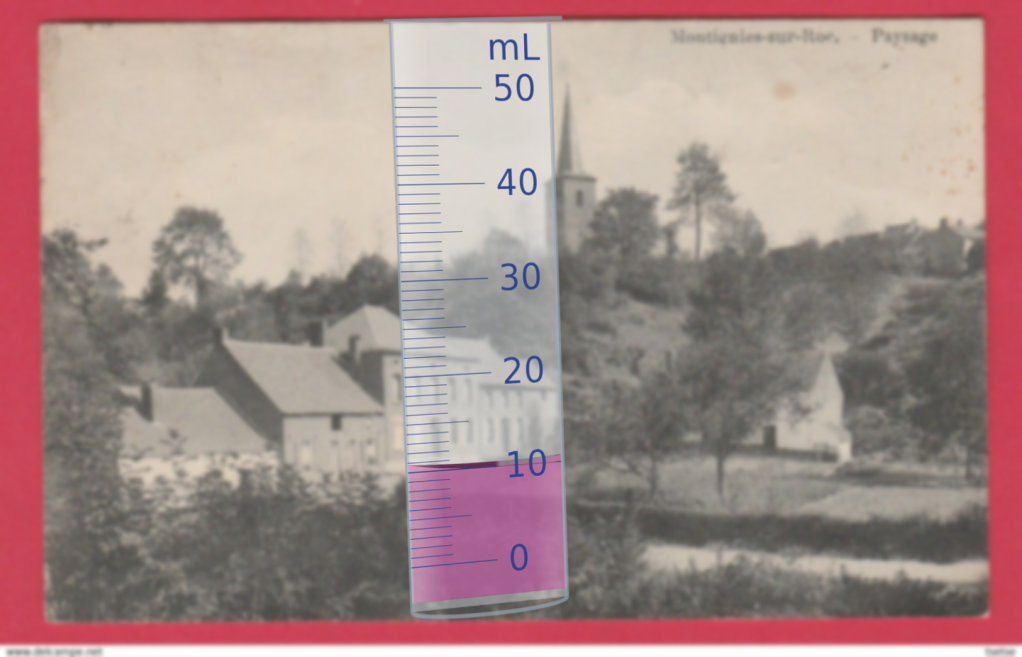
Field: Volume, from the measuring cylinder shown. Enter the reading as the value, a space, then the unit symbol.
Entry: 10 mL
